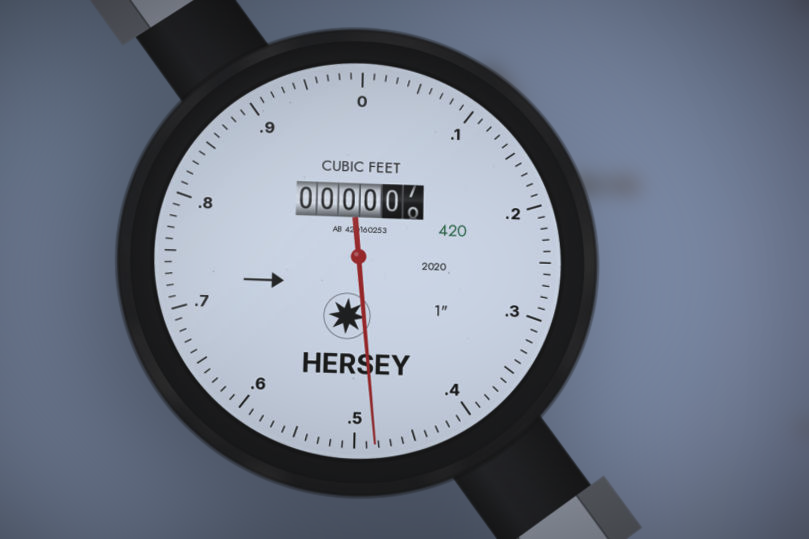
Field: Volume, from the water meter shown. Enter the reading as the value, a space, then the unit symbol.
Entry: 7.48 ft³
